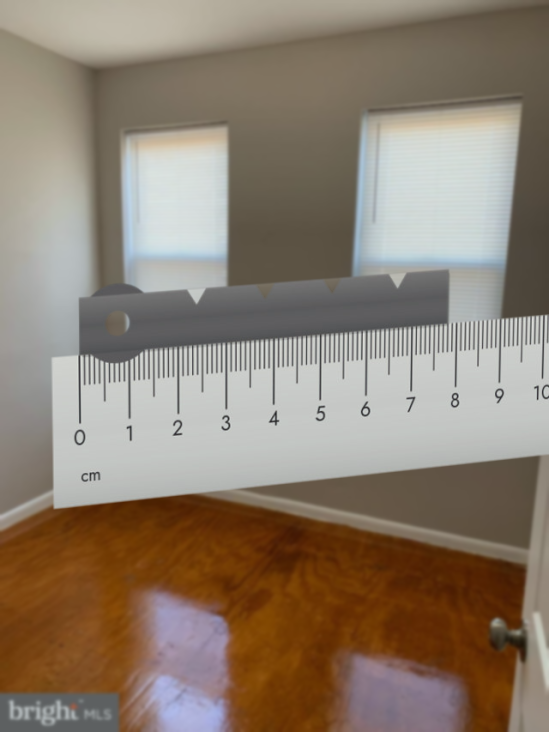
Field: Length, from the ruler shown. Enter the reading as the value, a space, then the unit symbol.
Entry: 7.8 cm
